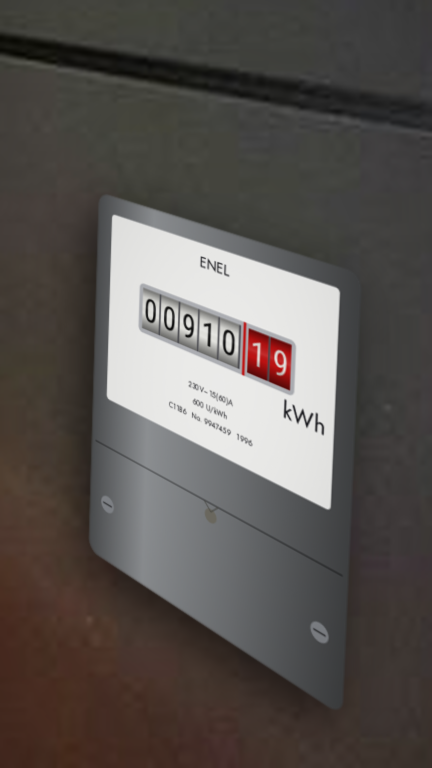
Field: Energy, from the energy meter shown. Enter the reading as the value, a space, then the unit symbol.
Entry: 910.19 kWh
